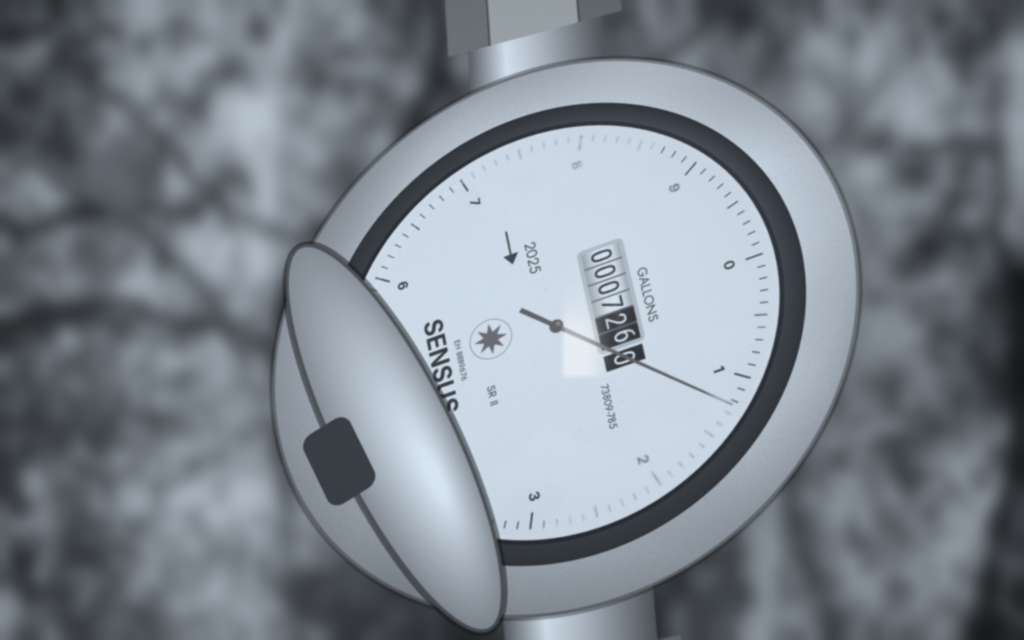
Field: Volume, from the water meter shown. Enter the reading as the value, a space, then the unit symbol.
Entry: 7261.2 gal
